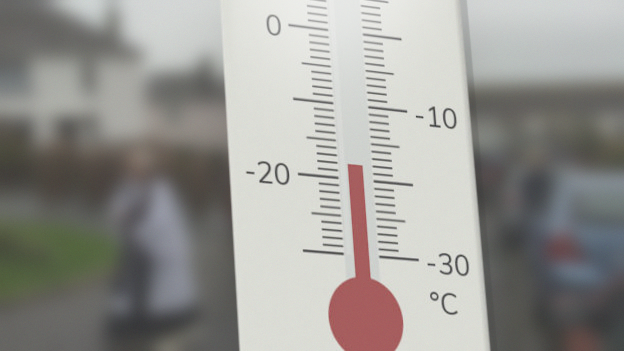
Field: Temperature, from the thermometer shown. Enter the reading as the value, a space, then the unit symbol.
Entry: -18 °C
